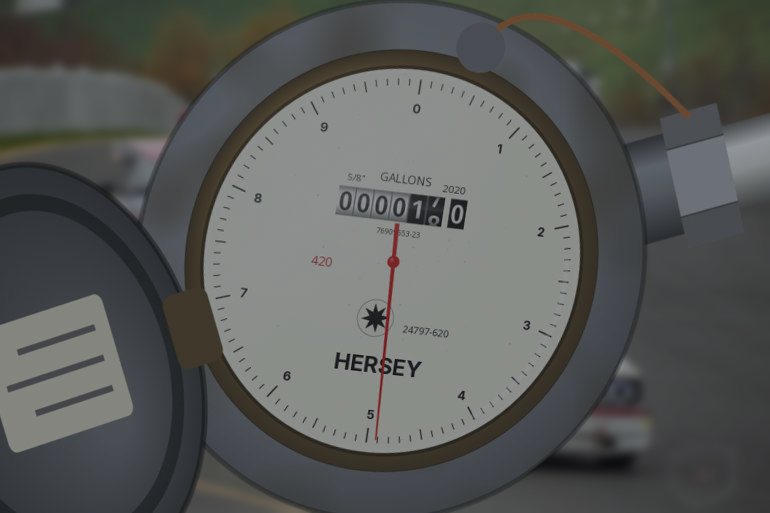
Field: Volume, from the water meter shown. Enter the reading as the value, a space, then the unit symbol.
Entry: 174.9 gal
